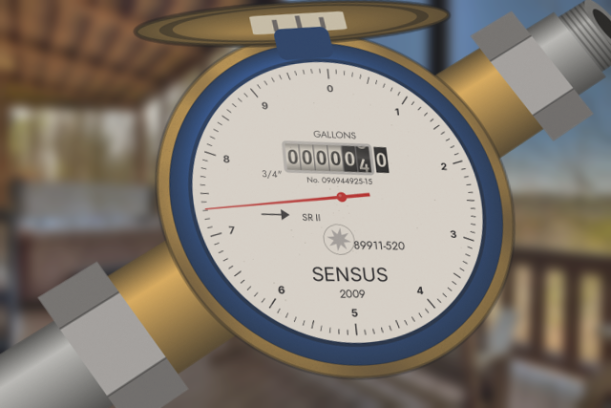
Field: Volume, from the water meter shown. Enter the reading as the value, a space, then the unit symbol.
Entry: 37.3 gal
